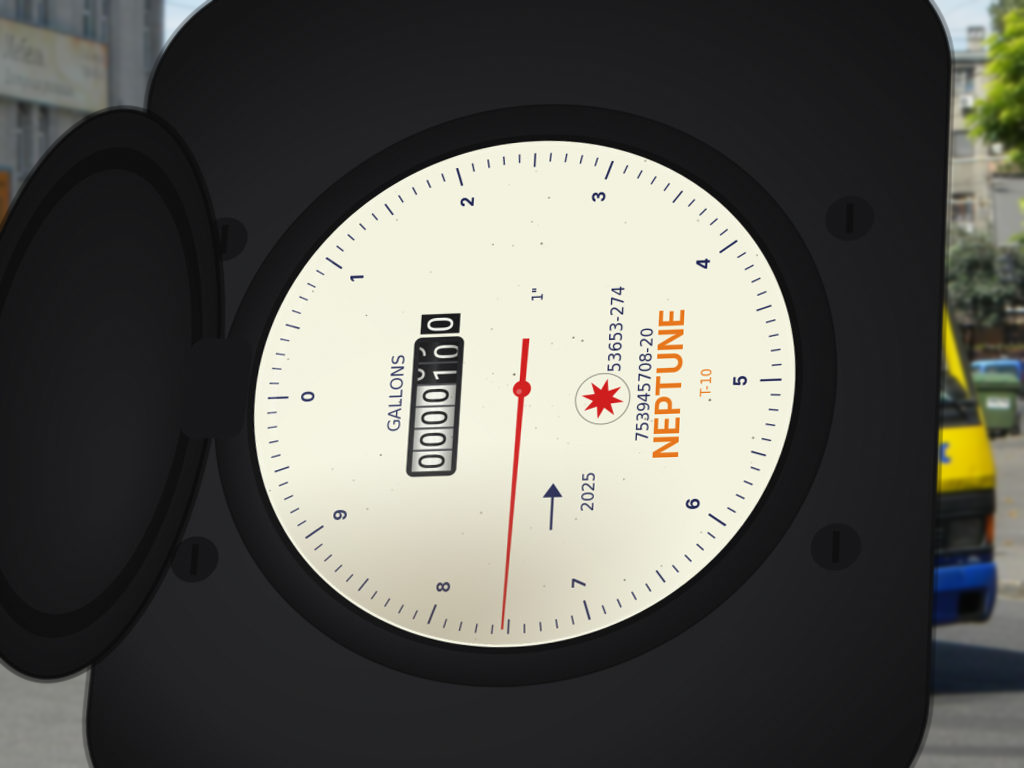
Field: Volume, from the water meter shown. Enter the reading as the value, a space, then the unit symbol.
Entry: 97.5 gal
